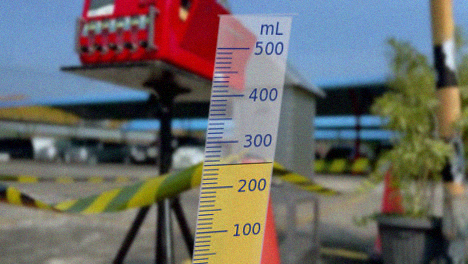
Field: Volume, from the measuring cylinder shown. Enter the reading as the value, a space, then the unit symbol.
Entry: 250 mL
